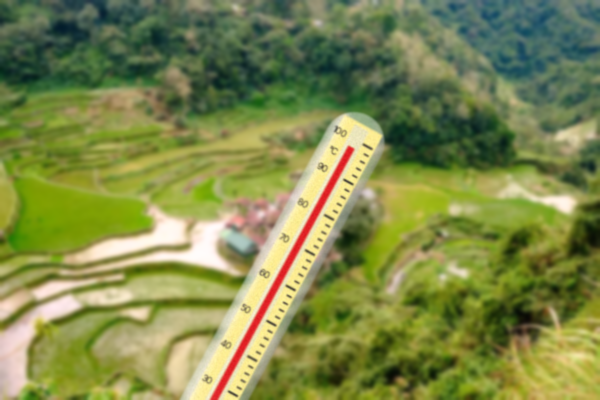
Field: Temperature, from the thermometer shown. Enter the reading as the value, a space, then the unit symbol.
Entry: 98 °C
